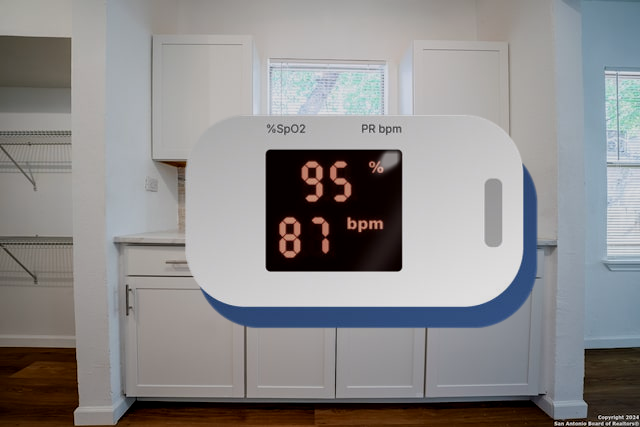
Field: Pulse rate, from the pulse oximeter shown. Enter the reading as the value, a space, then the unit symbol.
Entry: 87 bpm
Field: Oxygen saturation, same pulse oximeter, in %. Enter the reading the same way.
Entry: 95 %
